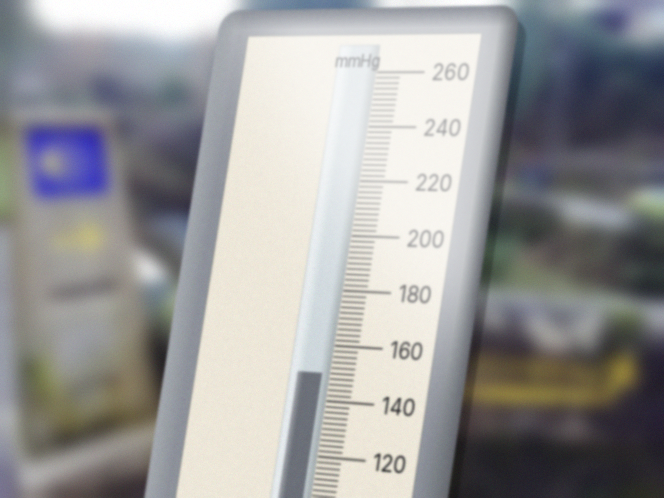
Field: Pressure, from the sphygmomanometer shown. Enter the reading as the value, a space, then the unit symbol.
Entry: 150 mmHg
